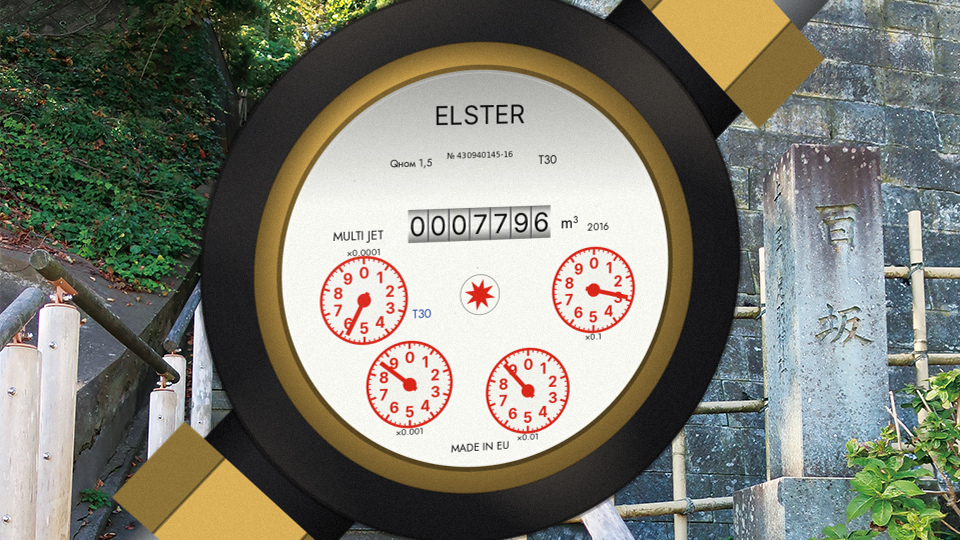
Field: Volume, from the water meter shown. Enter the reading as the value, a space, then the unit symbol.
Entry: 7796.2885 m³
